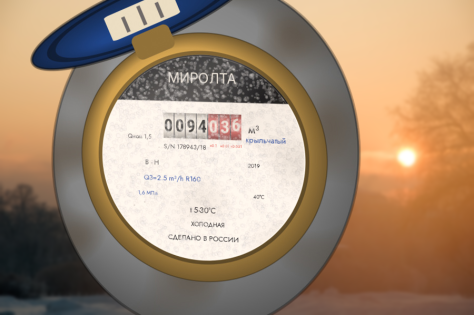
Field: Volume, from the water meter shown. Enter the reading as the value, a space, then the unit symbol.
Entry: 94.036 m³
